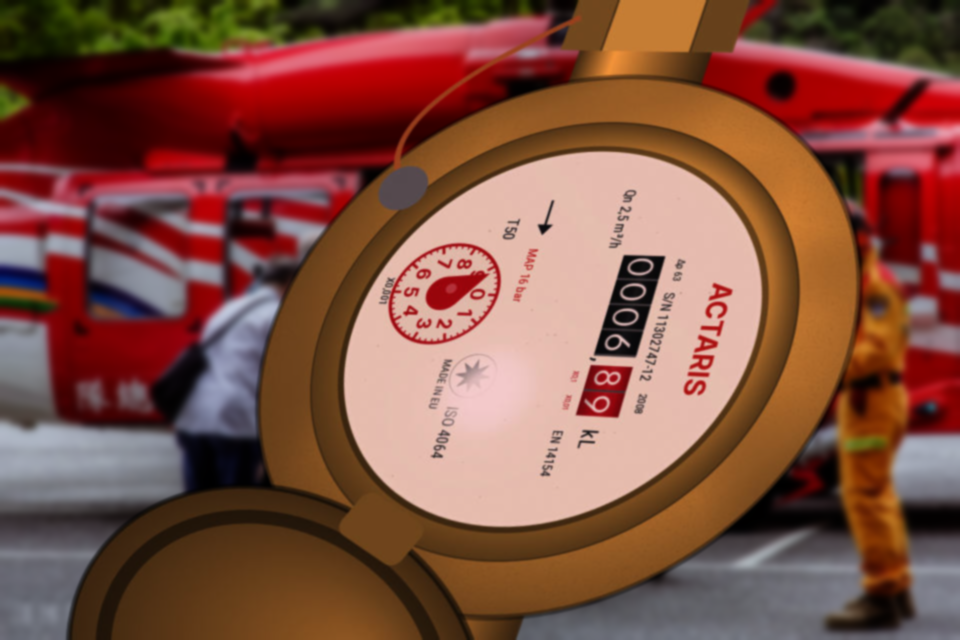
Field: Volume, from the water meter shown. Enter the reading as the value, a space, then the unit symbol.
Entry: 6.889 kL
